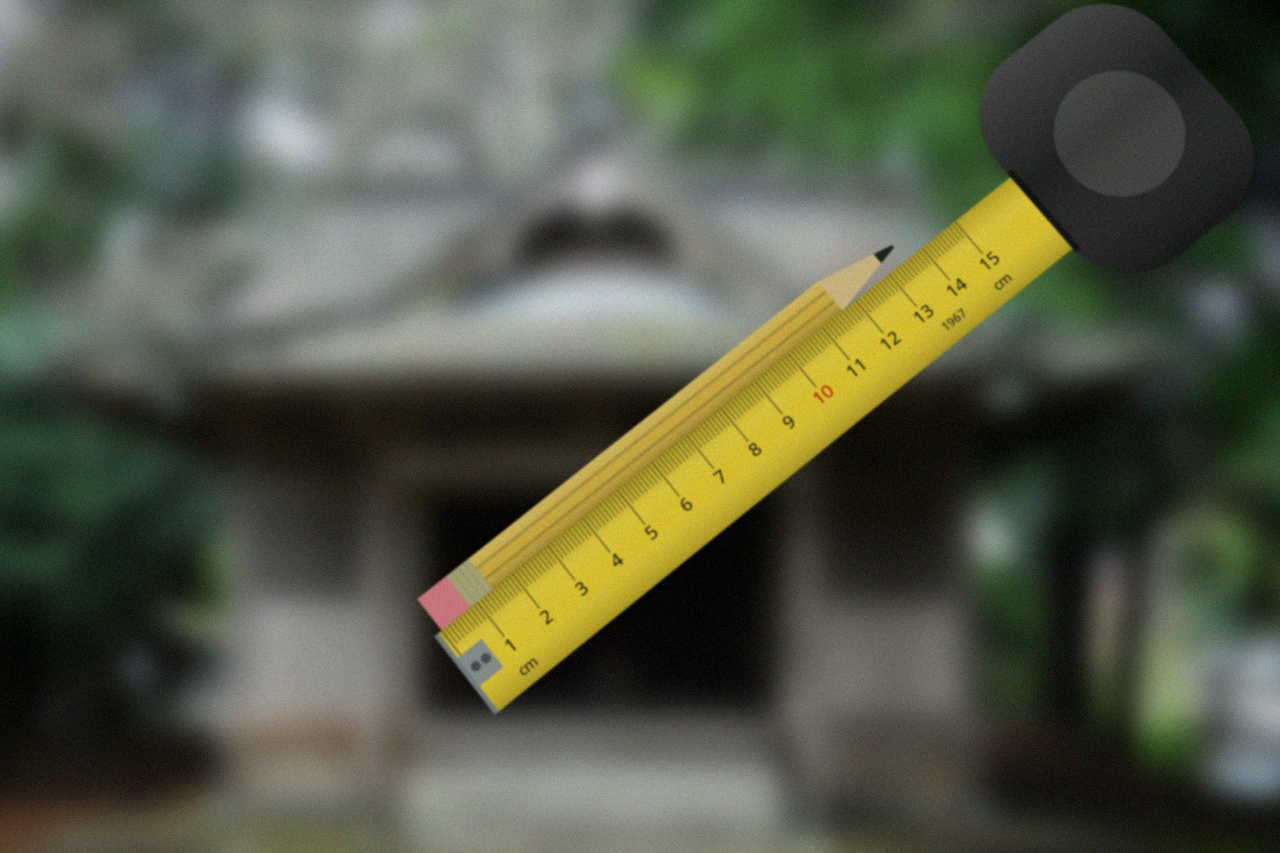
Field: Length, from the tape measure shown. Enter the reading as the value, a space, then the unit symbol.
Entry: 13.5 cm
